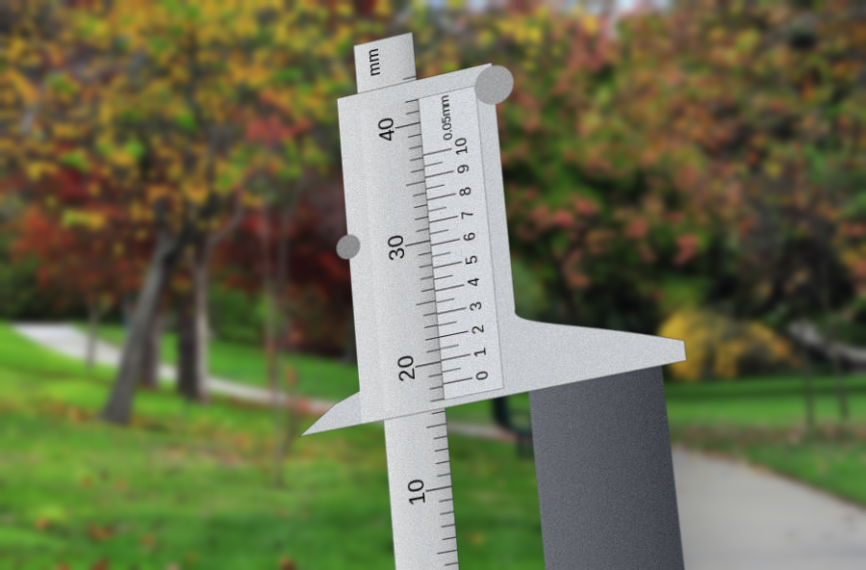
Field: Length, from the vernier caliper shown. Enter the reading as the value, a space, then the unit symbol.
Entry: 18.2 mm
